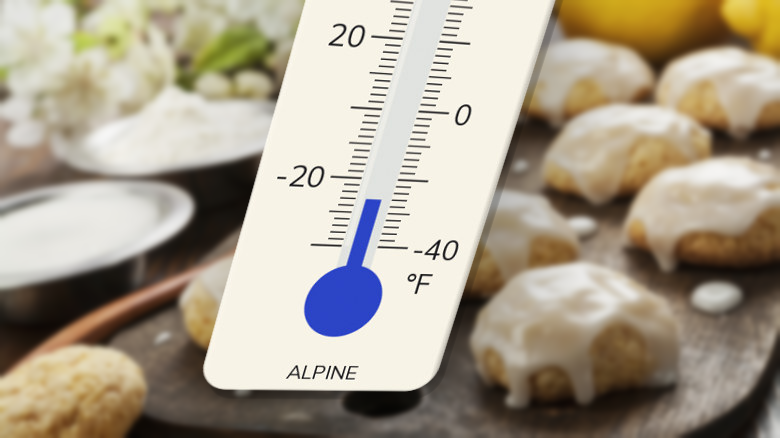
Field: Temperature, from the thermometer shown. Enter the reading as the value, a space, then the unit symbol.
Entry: -26 °F
